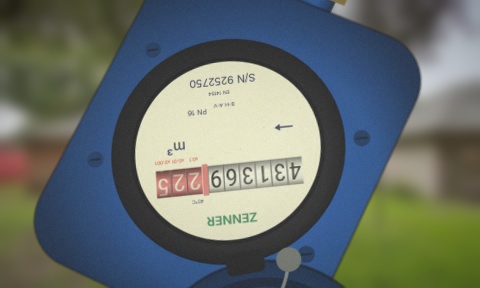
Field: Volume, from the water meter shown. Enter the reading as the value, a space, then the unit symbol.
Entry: 431369.225 m³
